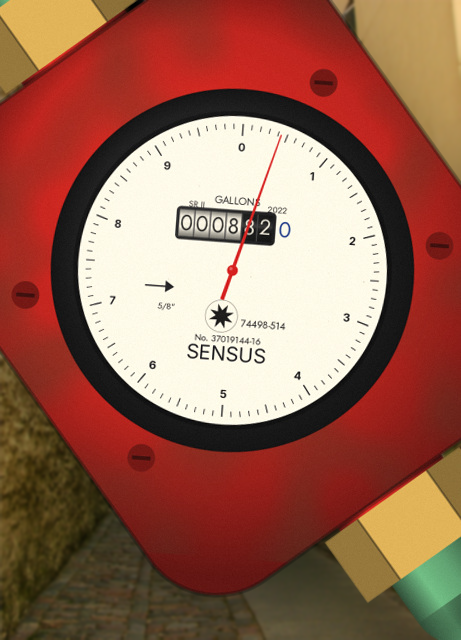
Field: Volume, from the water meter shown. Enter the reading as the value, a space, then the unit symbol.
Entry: 8820.4 gal
